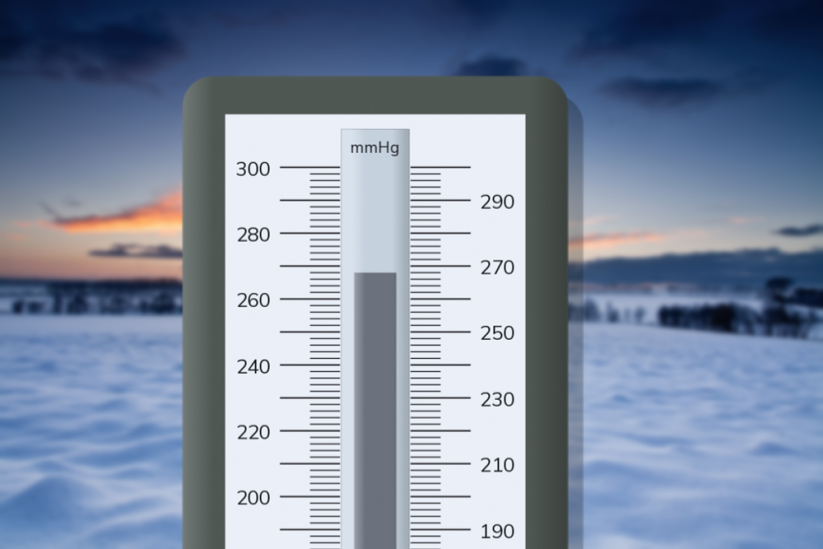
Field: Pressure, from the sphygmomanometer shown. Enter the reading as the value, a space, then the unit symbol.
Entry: 268 mmHg
